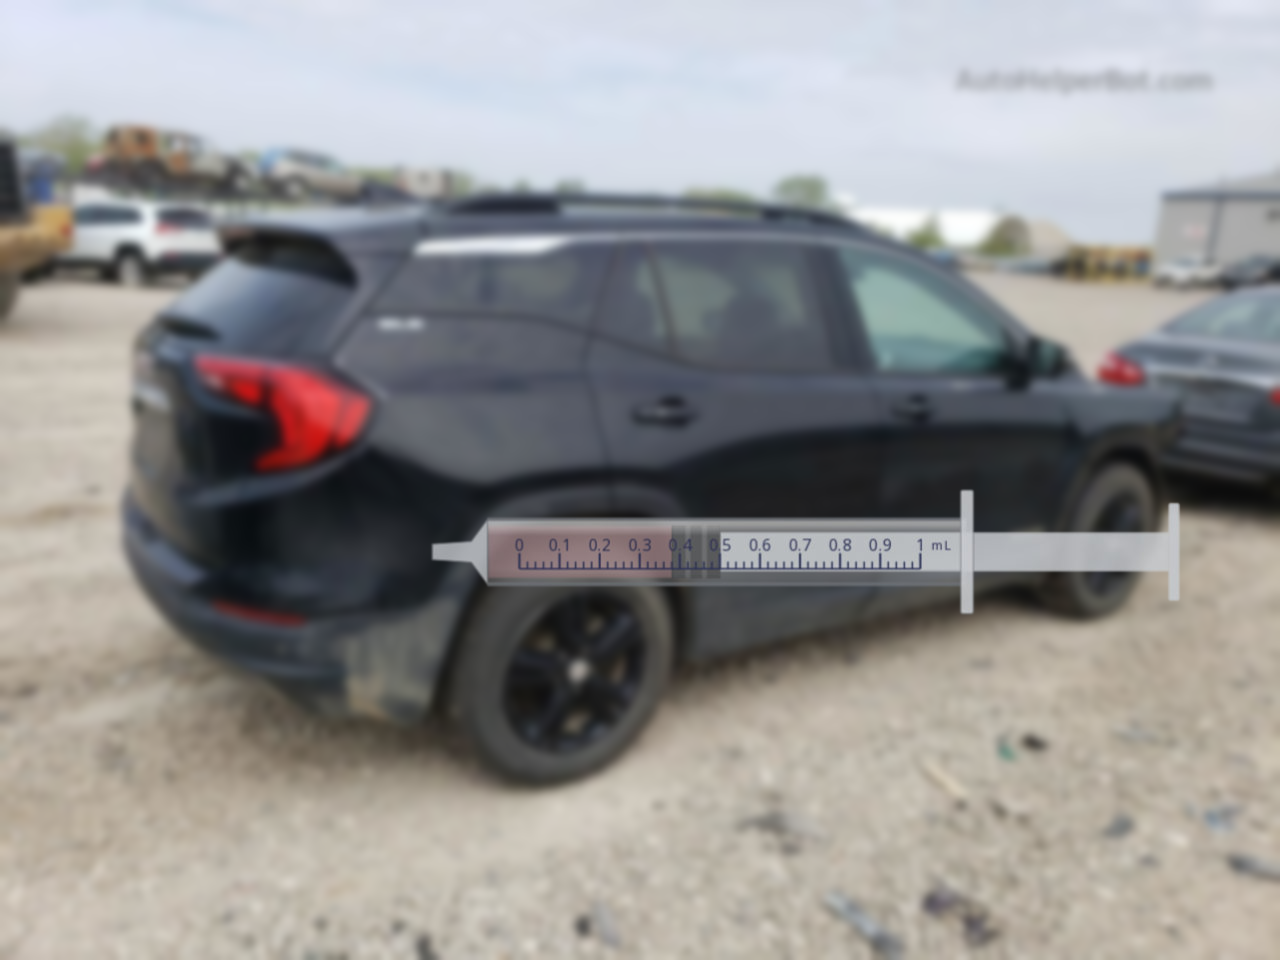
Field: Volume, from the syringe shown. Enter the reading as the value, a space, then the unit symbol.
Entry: 0.38 mL
